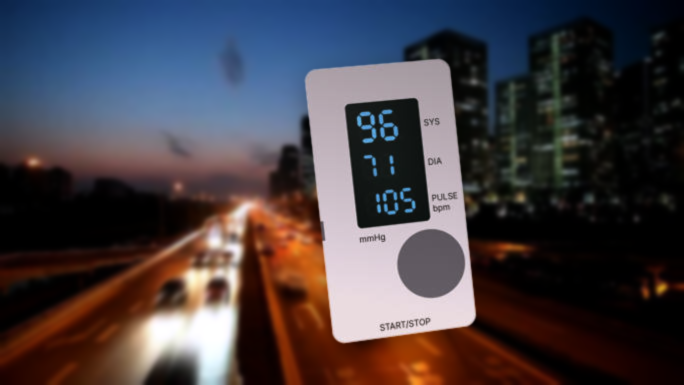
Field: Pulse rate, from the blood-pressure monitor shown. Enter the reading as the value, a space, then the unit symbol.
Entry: 105 bpm
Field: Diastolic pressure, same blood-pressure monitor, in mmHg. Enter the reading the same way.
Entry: 71 mmHg
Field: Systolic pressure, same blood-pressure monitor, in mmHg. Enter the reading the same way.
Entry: 96 mmHg
